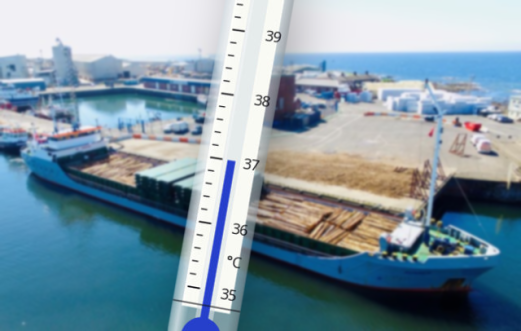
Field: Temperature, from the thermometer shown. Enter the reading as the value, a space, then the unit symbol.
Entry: 37 °C
